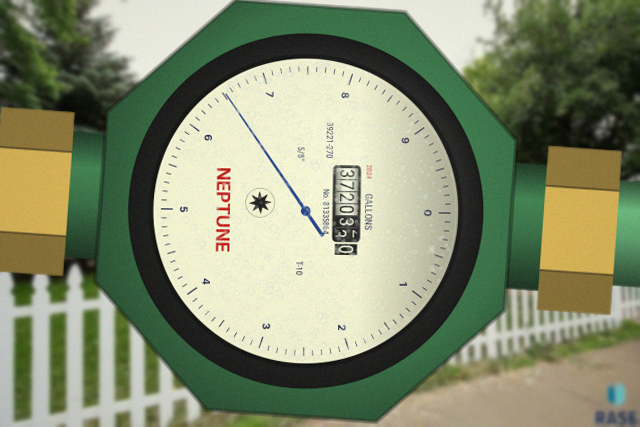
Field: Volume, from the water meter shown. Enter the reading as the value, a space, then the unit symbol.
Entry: 3720326.5 gal
